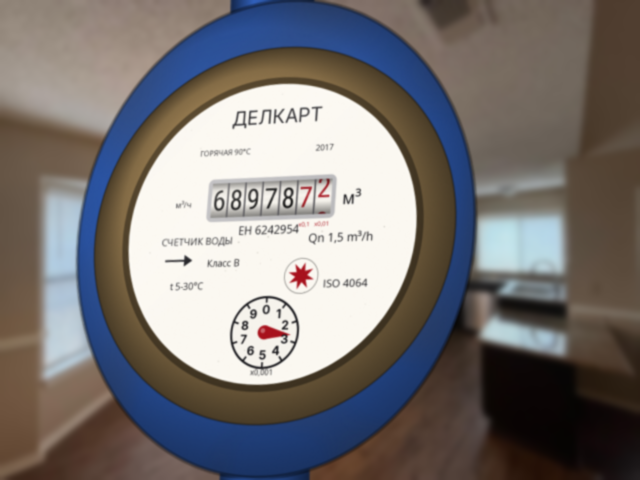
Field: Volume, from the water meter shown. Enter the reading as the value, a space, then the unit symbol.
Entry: 68978.722 m³
